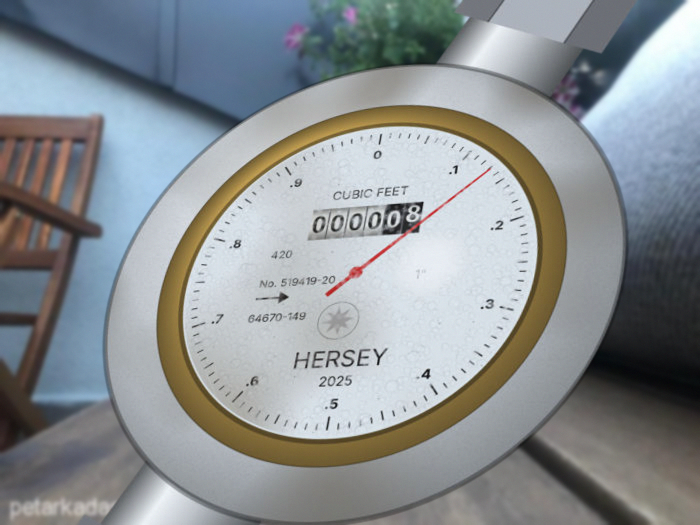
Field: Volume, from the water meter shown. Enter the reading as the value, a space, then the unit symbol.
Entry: 8.13 ft³
